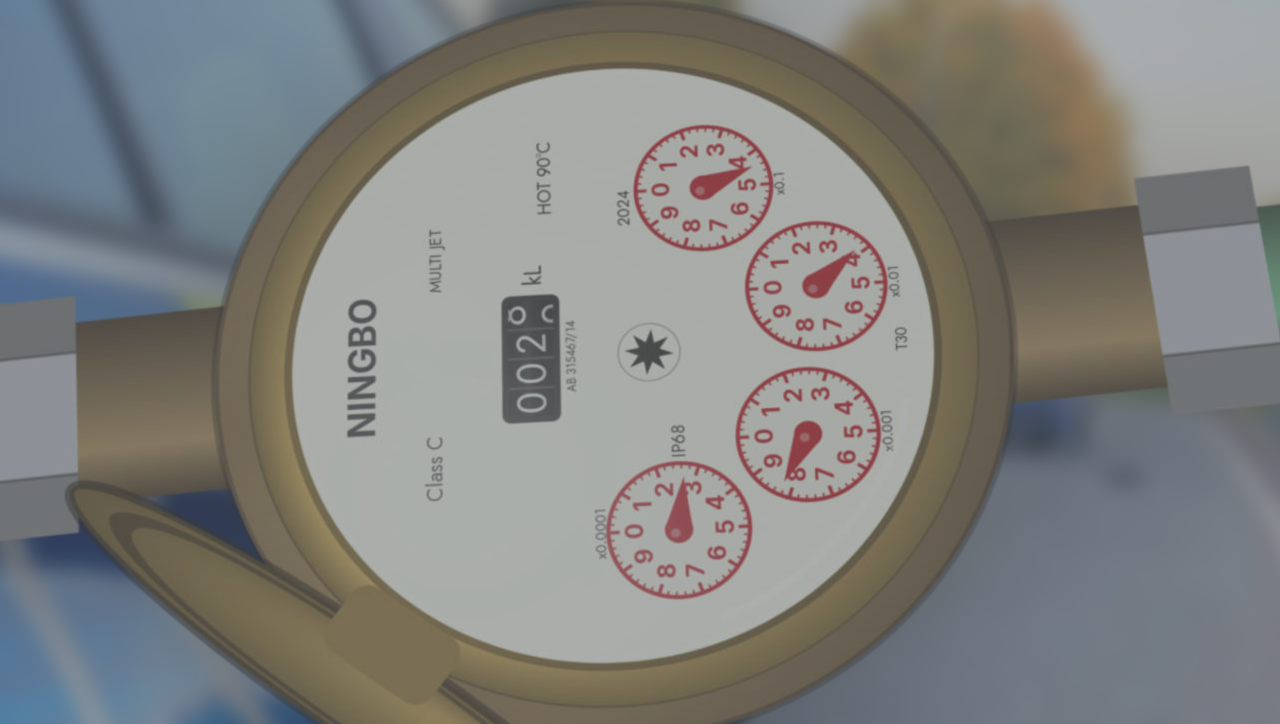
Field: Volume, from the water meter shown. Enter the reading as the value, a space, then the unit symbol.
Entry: 28.4382 kL
